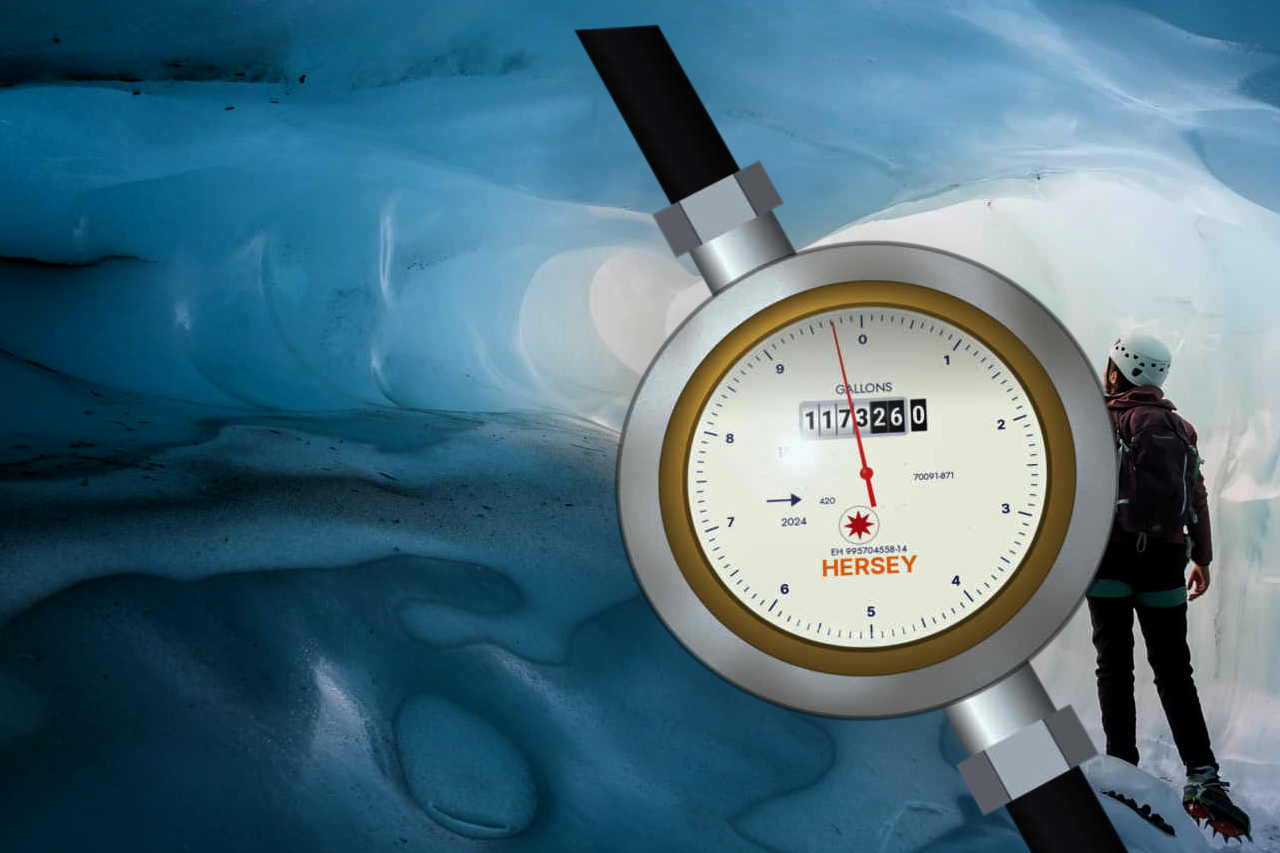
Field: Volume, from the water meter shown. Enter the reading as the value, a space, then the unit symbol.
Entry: 1173259.7 gal
